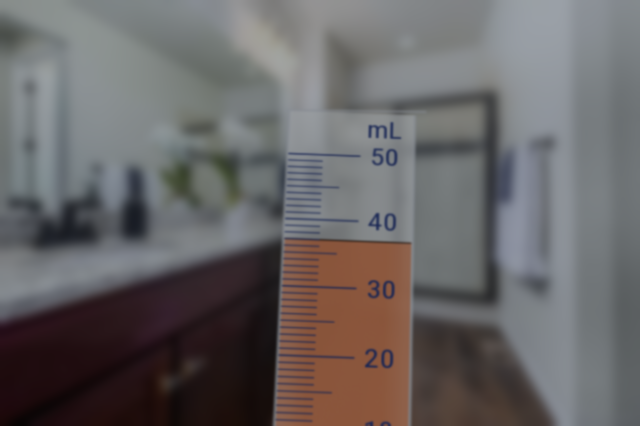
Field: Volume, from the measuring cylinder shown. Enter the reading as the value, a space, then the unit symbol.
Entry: 37 mL
